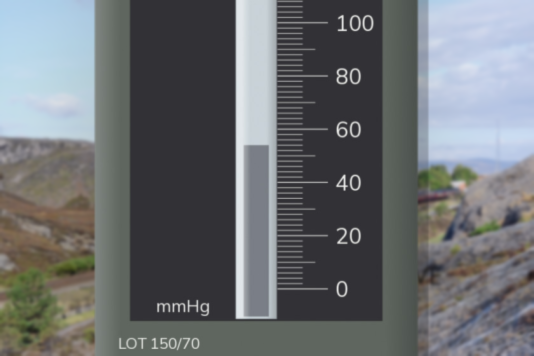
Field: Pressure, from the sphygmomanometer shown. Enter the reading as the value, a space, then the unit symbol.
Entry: 54 mmHg
